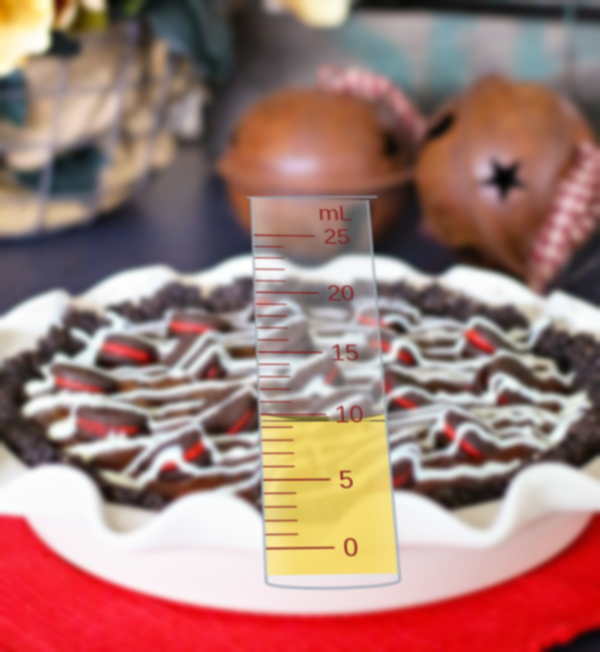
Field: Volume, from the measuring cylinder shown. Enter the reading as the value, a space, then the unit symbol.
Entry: 9.5 mL
